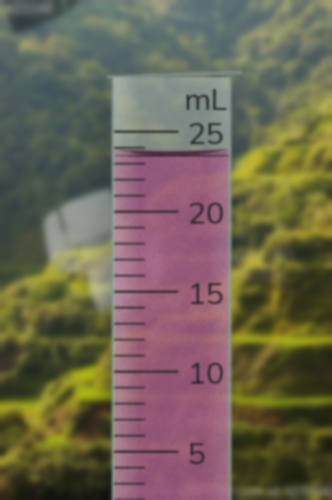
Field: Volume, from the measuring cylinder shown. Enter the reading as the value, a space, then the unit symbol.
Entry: 23.5 mL
